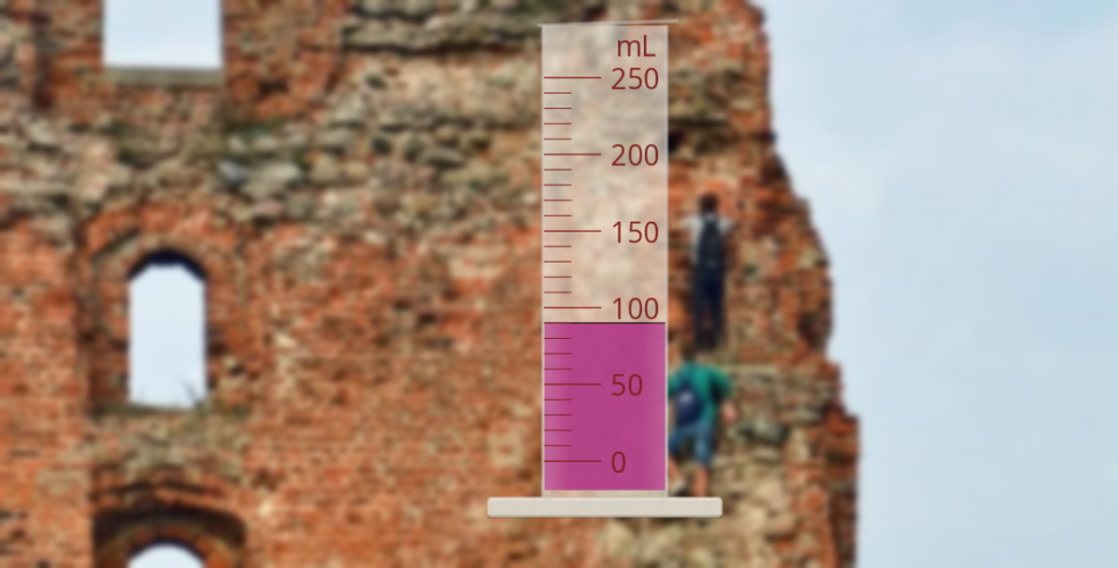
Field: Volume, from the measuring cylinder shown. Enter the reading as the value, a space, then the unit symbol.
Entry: 90 mL
